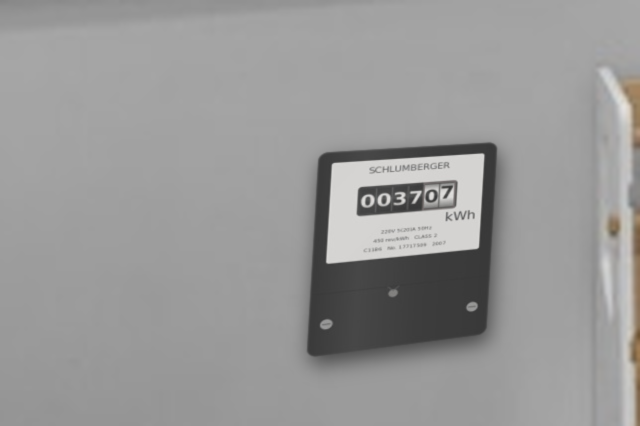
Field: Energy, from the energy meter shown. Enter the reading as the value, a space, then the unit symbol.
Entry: 37.07 kWh
